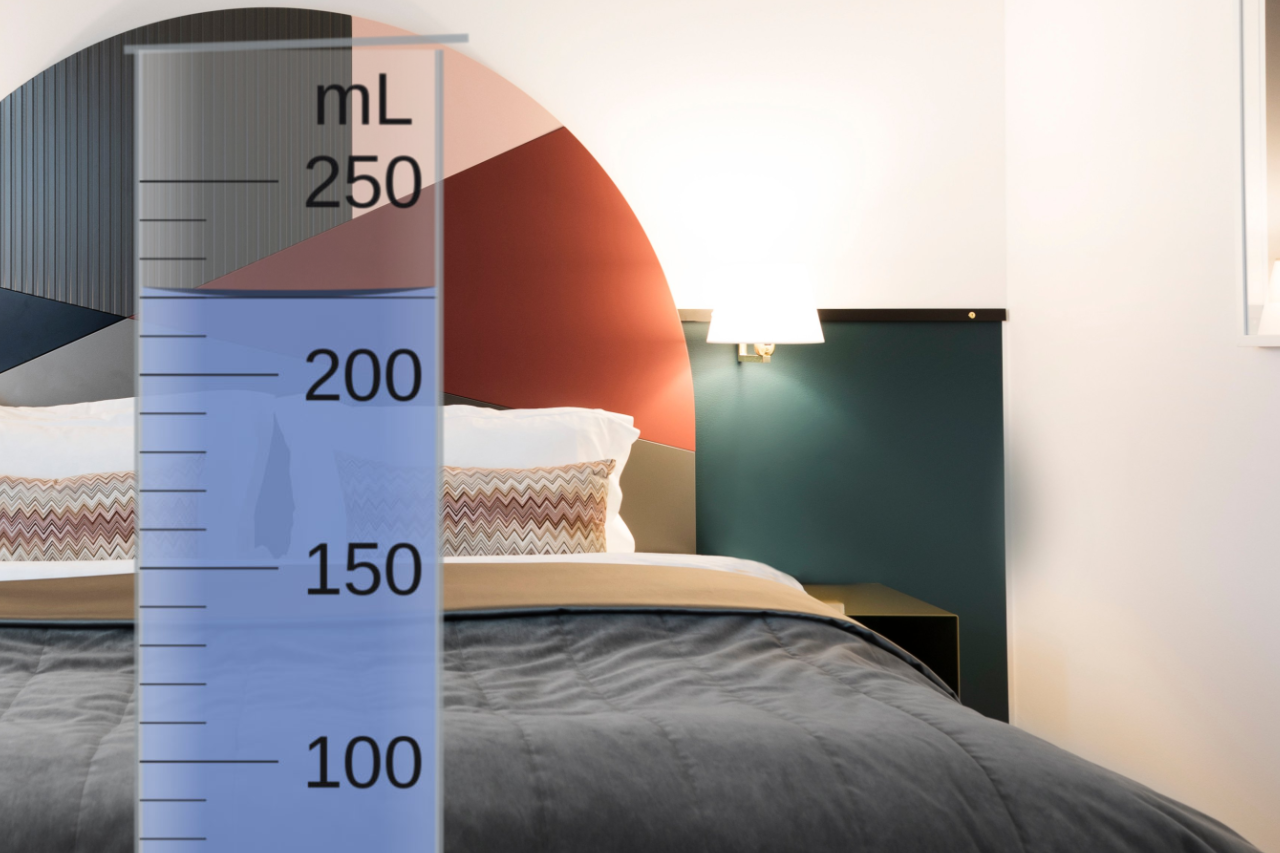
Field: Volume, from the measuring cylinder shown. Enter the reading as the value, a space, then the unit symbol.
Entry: 220 mL
